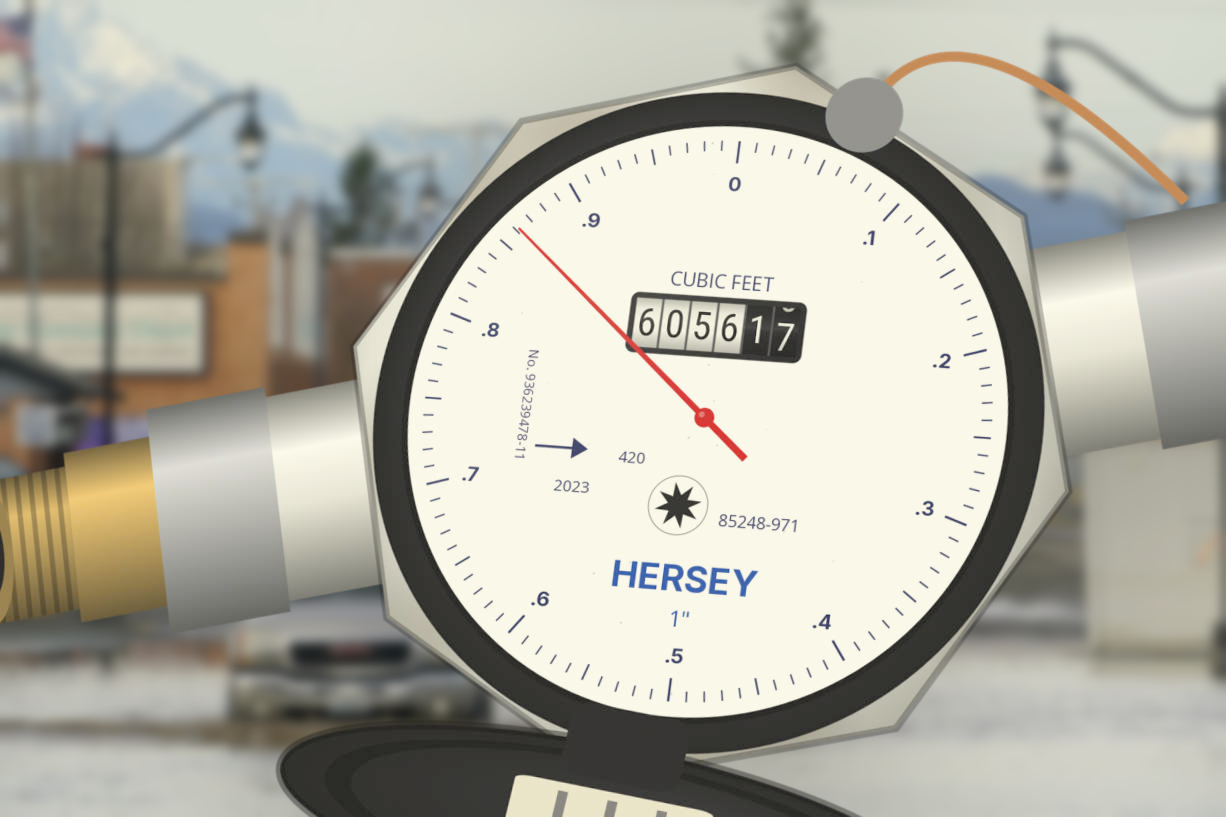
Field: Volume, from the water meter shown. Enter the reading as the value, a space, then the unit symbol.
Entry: 605616.86 ft³
